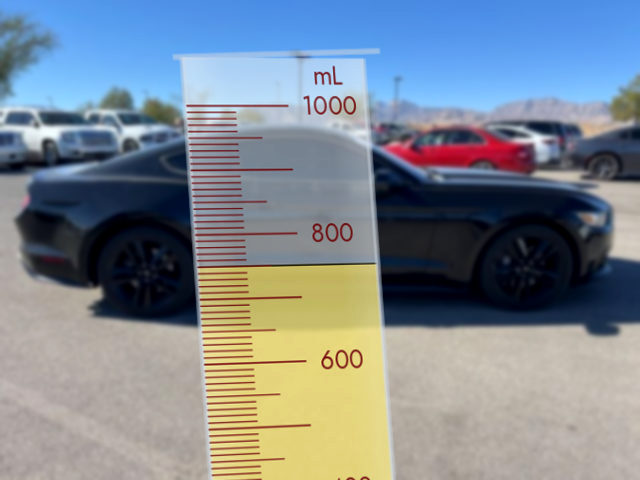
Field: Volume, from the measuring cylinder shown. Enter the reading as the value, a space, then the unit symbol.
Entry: 750 mL
